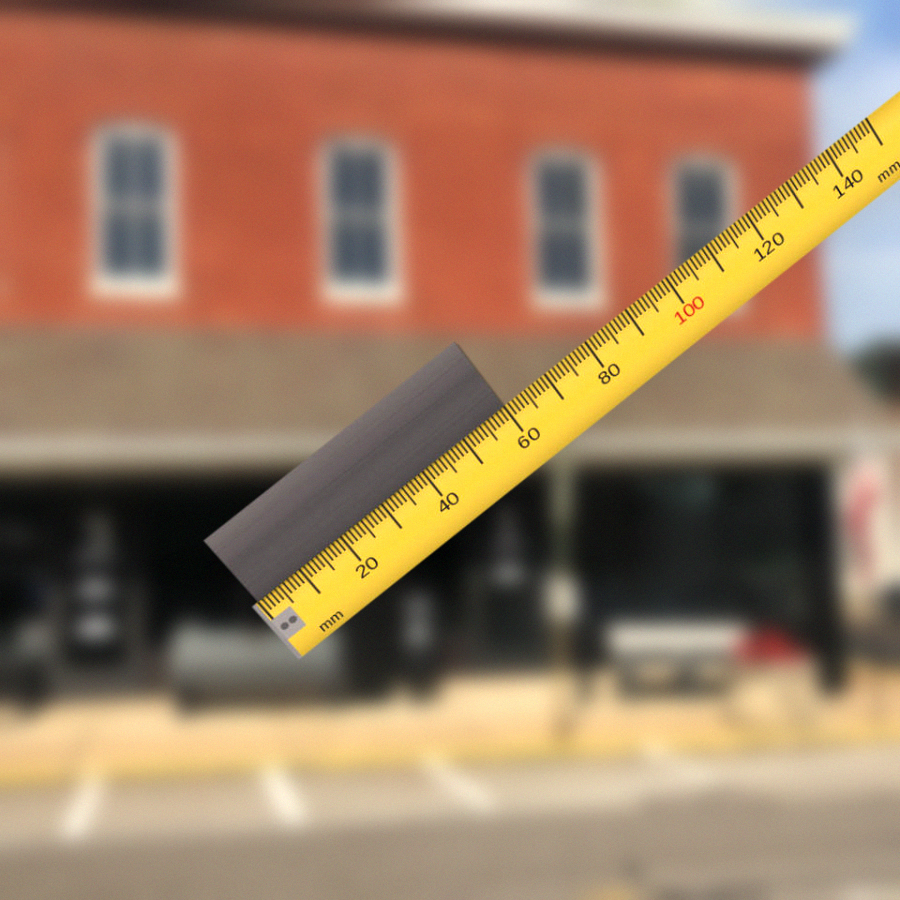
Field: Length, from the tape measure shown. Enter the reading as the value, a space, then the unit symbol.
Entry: 60 mm
